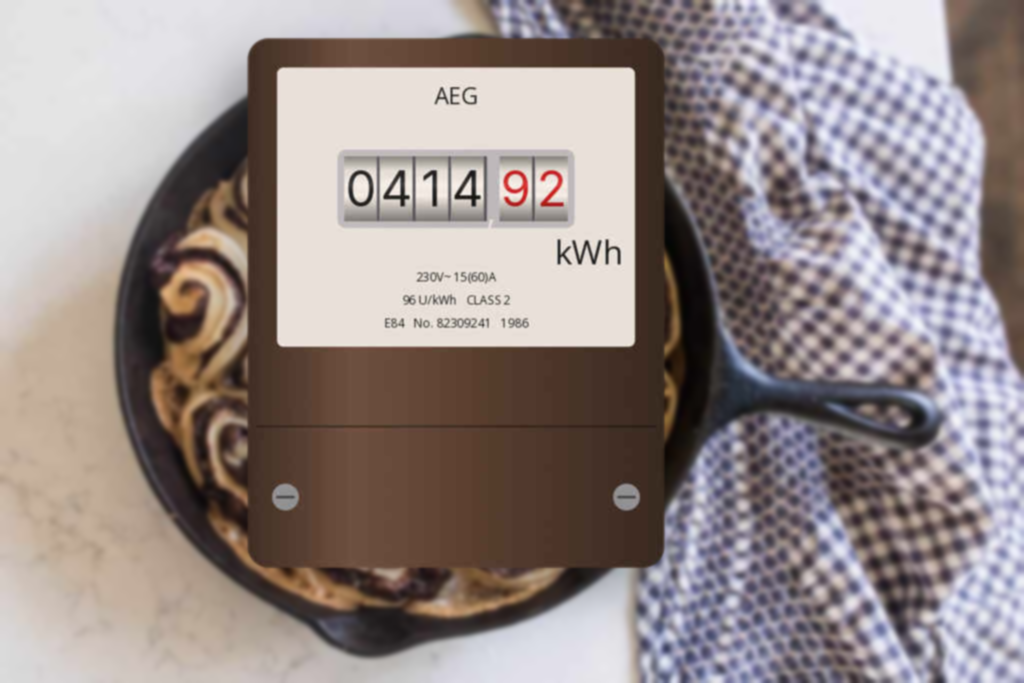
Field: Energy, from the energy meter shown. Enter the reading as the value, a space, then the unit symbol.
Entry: 414.92 kWh
